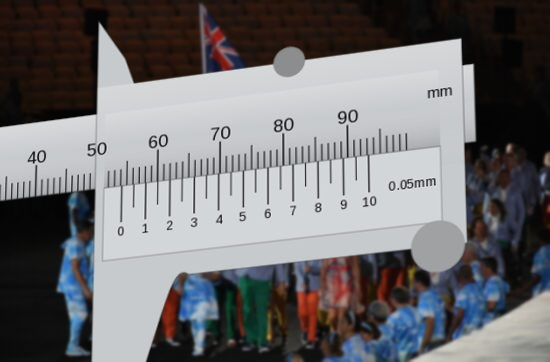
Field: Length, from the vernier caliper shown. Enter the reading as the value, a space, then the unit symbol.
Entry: 54.2 mm
